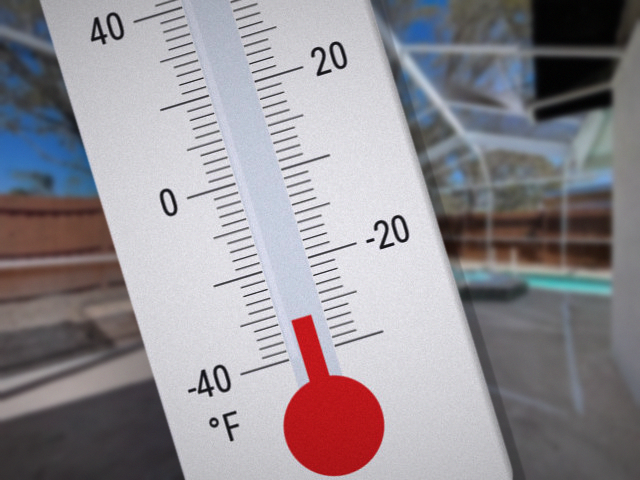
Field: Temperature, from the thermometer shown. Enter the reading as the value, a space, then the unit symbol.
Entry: -32 °F
